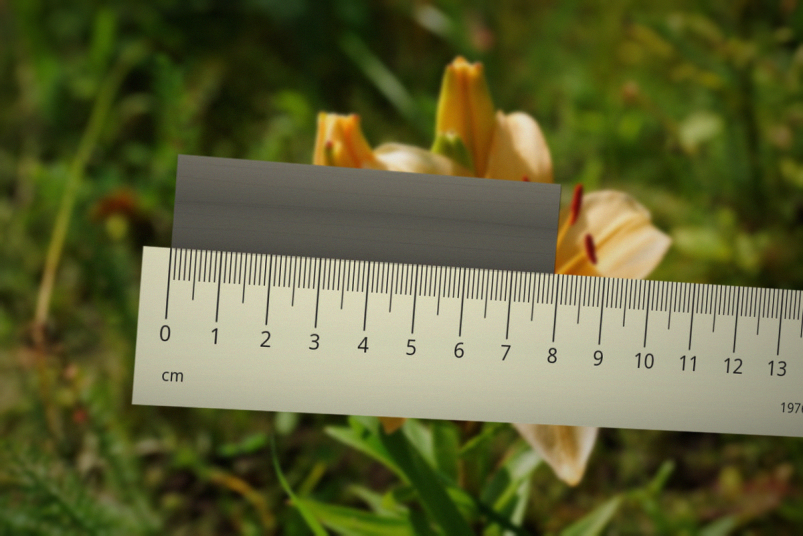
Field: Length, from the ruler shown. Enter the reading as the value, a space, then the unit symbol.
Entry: 7.9 cm
